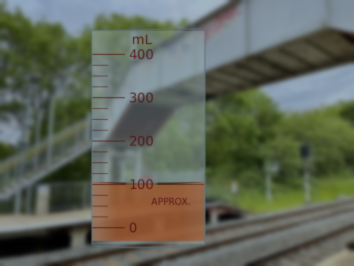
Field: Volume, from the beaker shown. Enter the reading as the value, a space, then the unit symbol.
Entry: 100 mL
